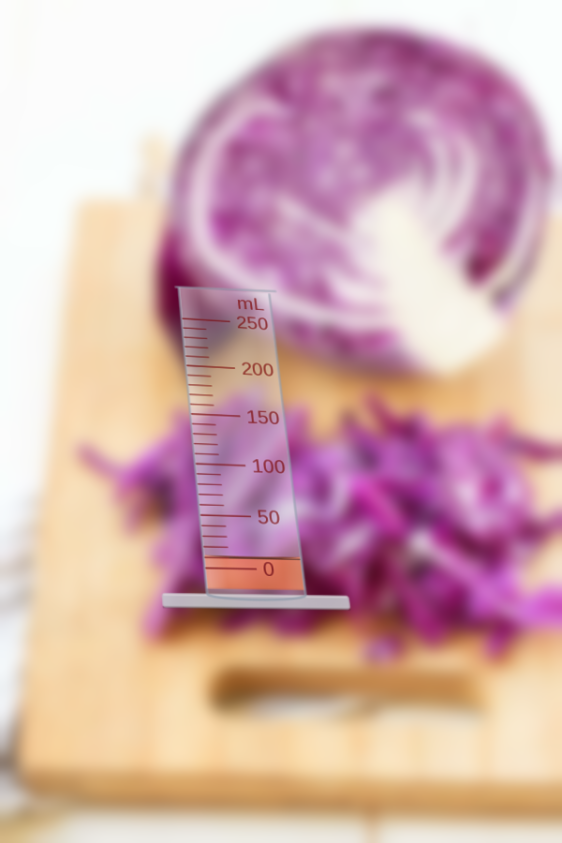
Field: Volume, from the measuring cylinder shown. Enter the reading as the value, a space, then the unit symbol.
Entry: 10 mL
